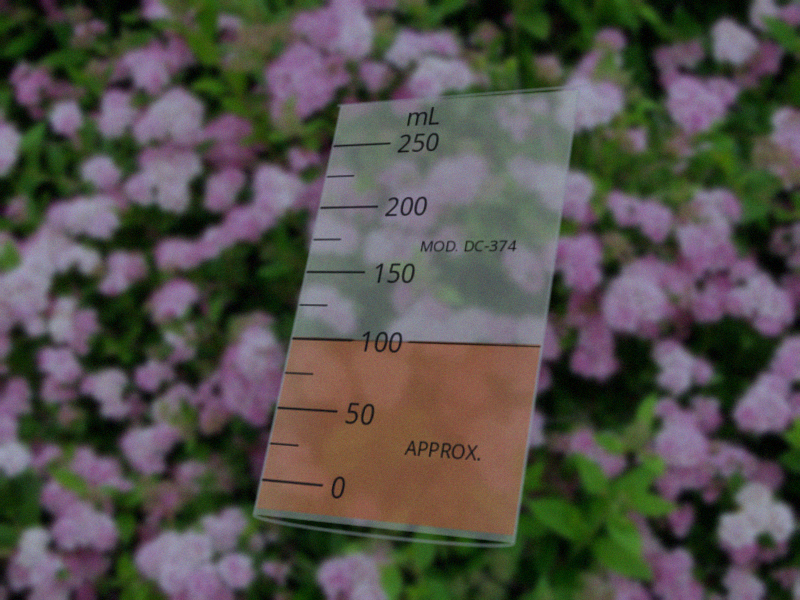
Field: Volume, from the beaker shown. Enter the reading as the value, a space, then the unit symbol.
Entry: 100 mL
